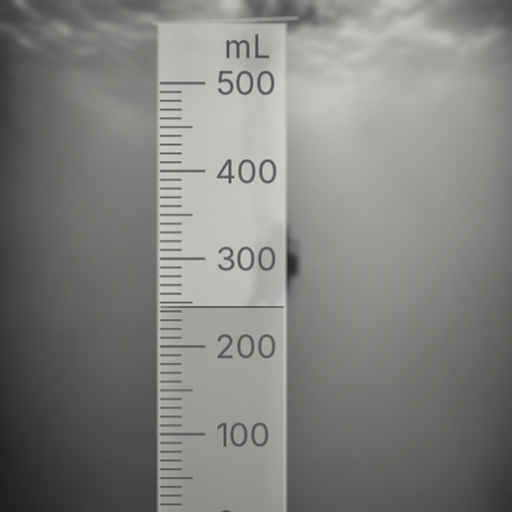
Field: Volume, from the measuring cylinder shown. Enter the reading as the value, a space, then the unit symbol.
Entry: 245 mL
